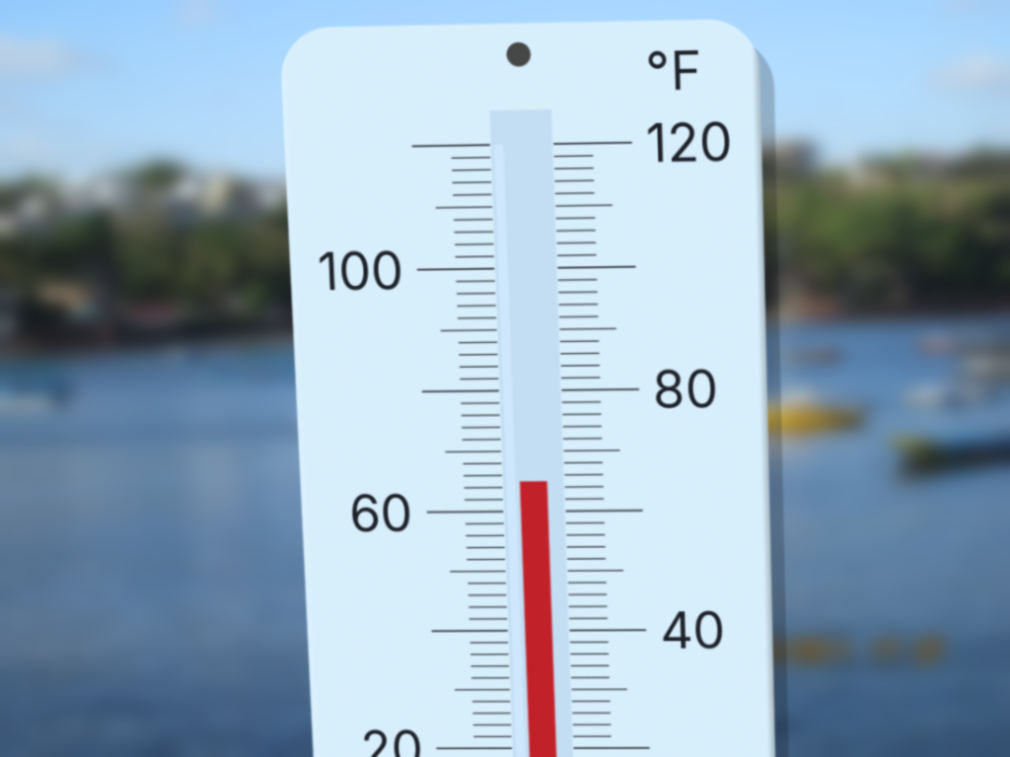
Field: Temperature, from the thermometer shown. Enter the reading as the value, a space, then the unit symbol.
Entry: 65 °F
